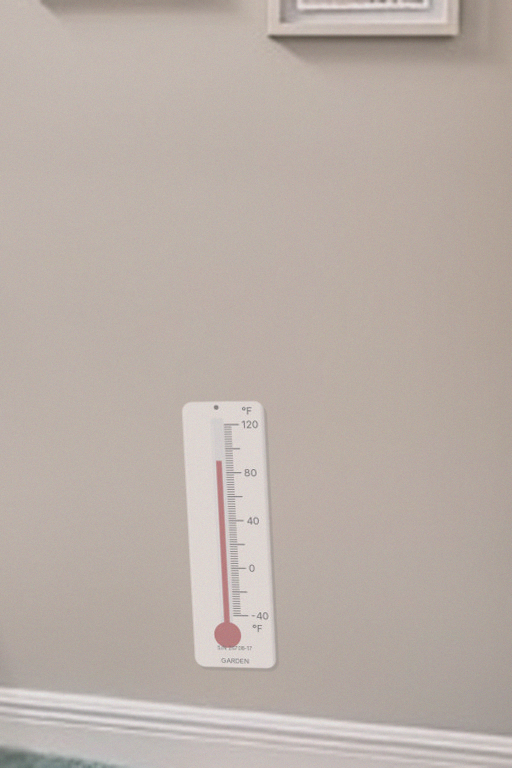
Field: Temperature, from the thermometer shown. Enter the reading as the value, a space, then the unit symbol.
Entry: 90 °F
